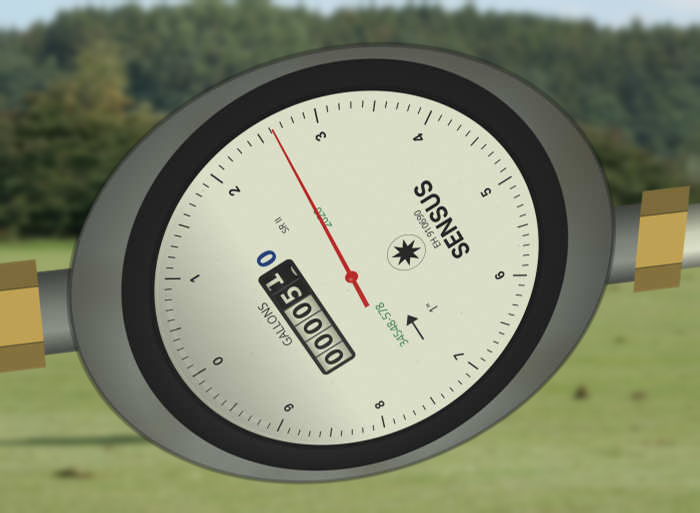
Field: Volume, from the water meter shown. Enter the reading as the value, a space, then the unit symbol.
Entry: 512.6 gal
